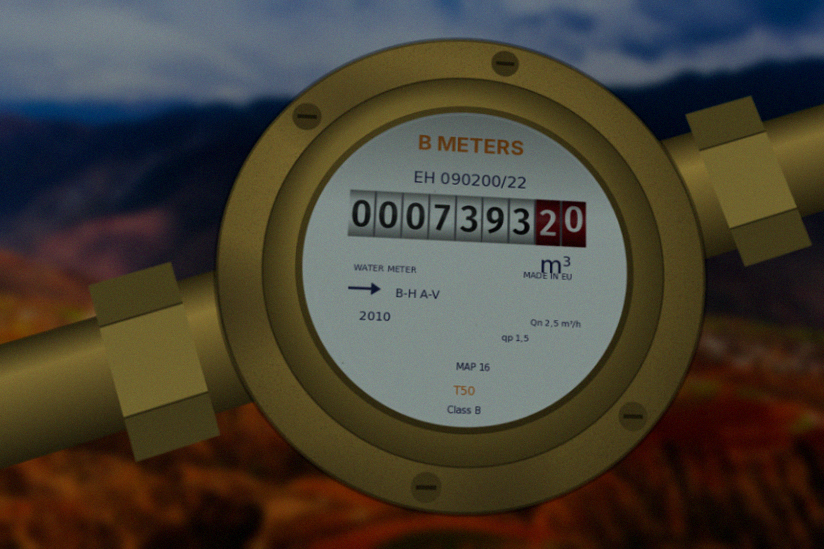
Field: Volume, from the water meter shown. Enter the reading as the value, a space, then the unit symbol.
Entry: 7393.20 m³
